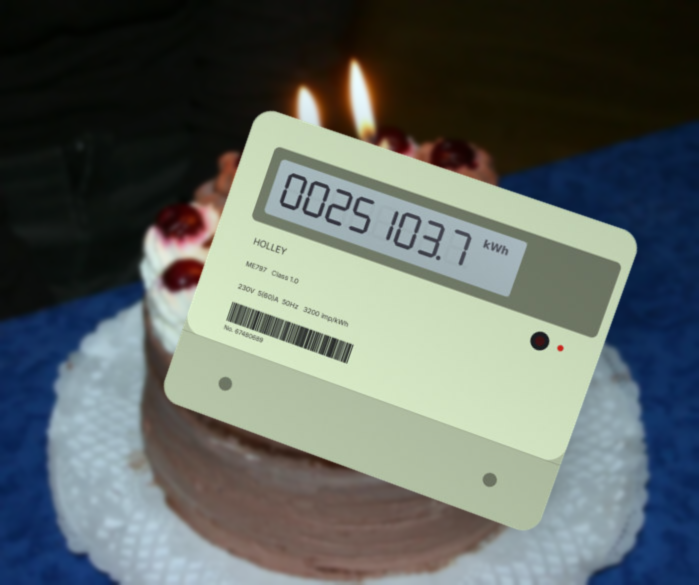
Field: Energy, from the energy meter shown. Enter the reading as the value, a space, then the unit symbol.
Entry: 25103.7 kWh
